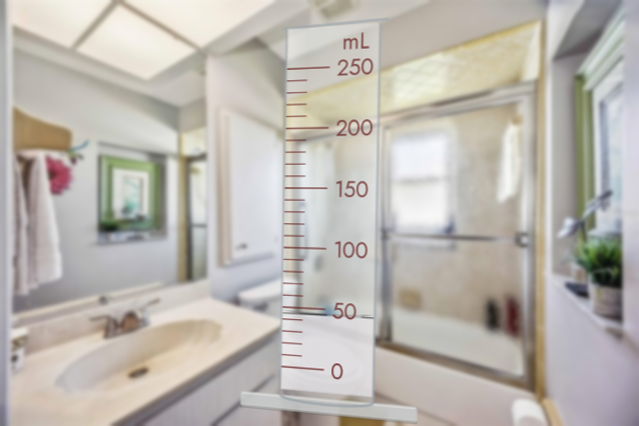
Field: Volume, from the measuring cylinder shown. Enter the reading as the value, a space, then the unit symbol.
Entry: 45 mL
